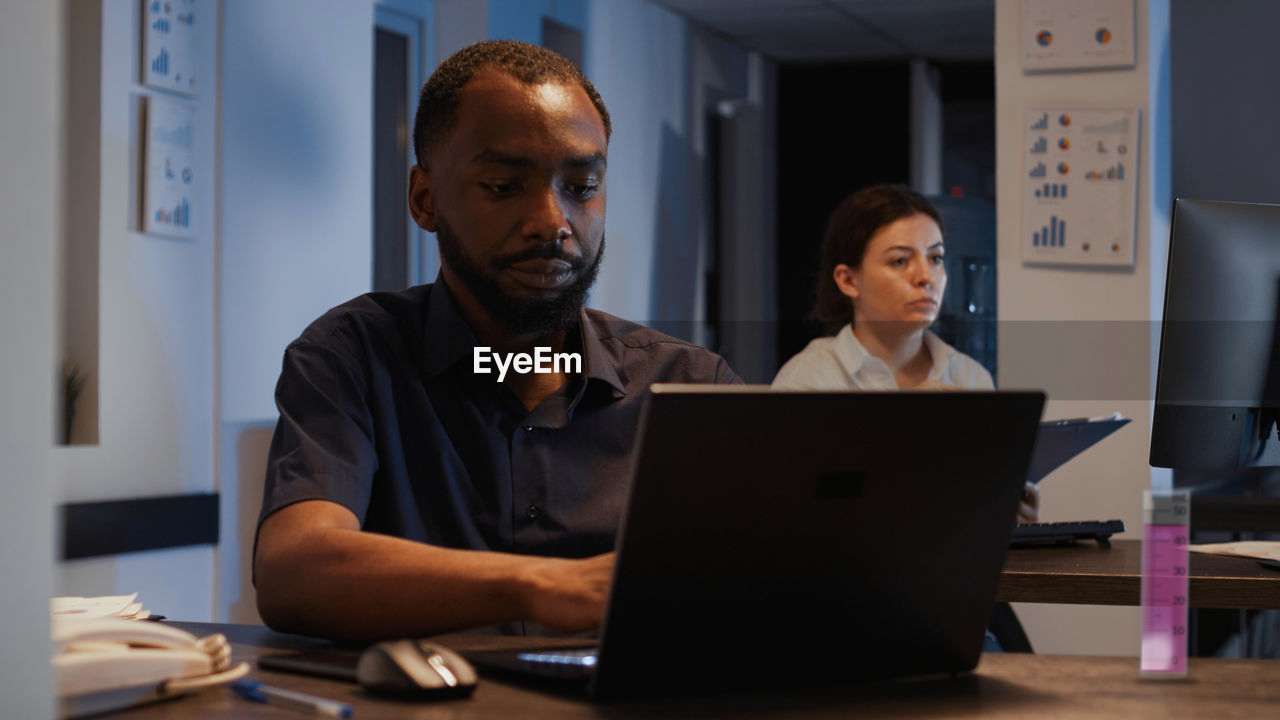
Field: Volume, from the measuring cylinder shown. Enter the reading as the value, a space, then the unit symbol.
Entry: 45 mL
